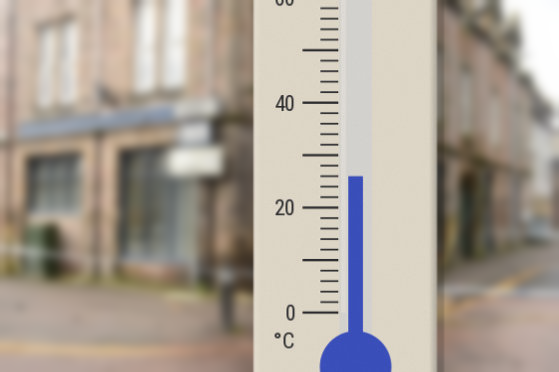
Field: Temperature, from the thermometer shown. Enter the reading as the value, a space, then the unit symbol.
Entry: 26 °C
